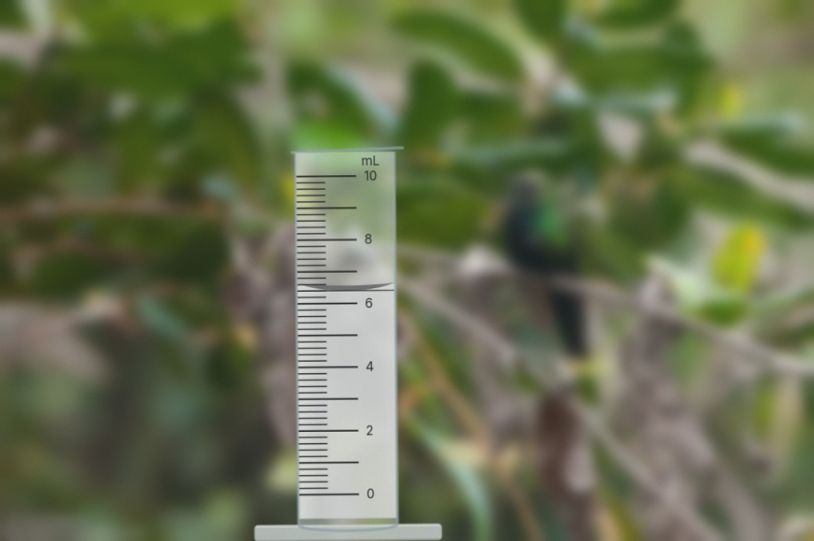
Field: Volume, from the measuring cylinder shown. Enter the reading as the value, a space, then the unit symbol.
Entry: 6.4 mL
